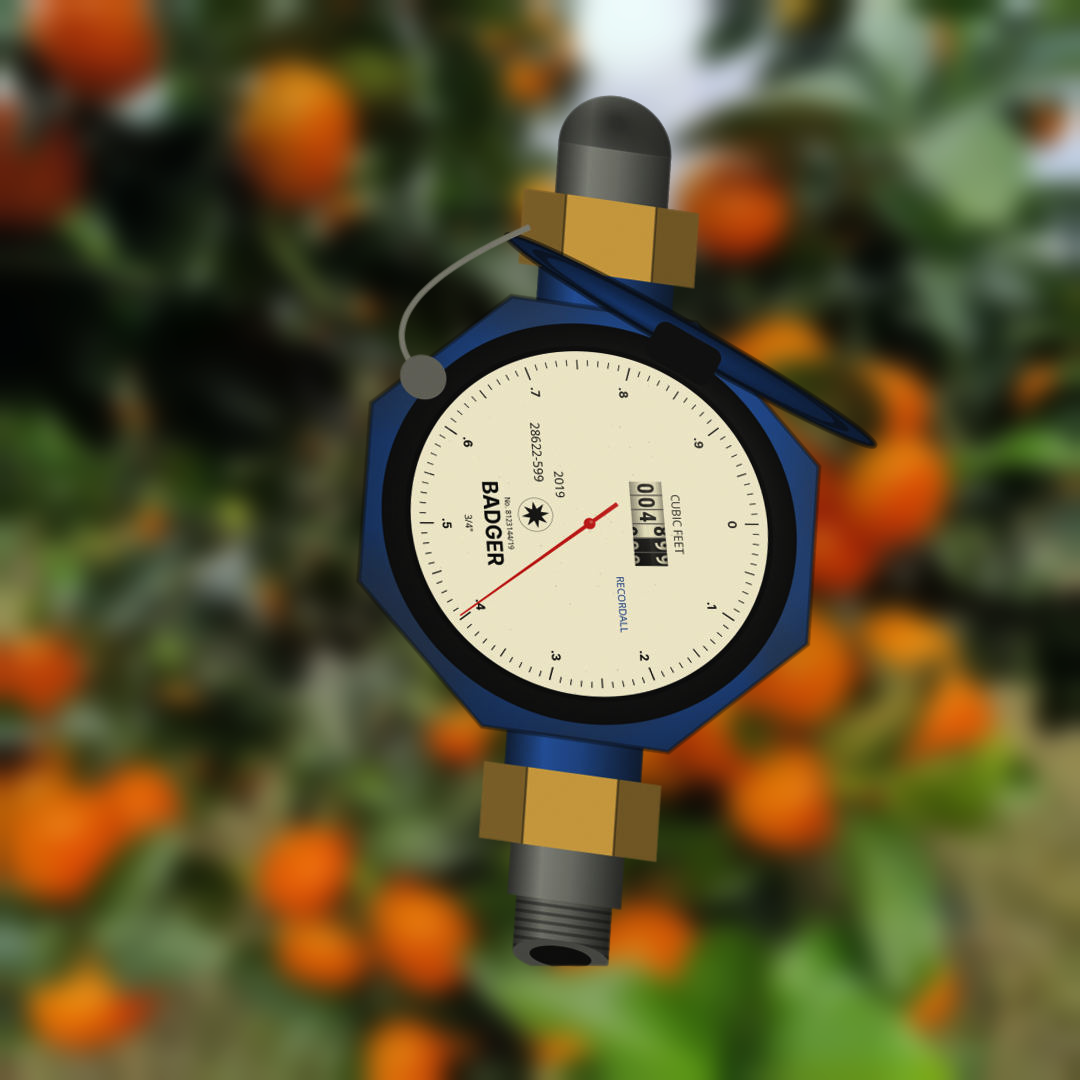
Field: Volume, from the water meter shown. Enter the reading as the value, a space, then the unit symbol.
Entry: 4899.40 ft³
